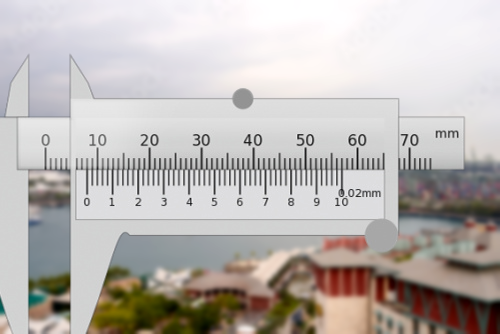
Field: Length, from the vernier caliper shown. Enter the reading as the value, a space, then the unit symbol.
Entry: 8.0 mm
